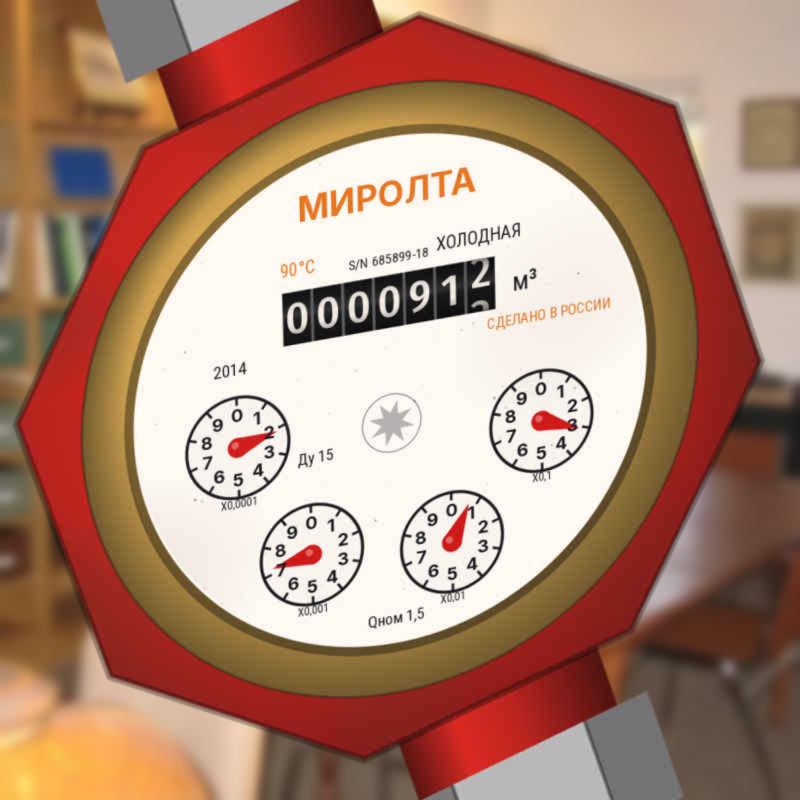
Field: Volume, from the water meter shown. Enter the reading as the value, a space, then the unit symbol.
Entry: 912.3072 m³
